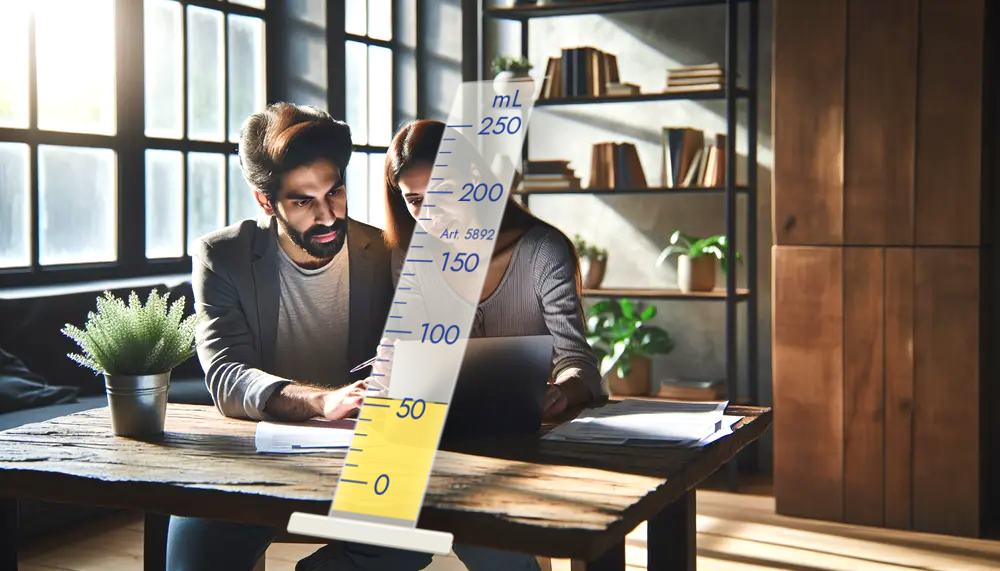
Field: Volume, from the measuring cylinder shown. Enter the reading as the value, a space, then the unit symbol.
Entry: 55 mL
